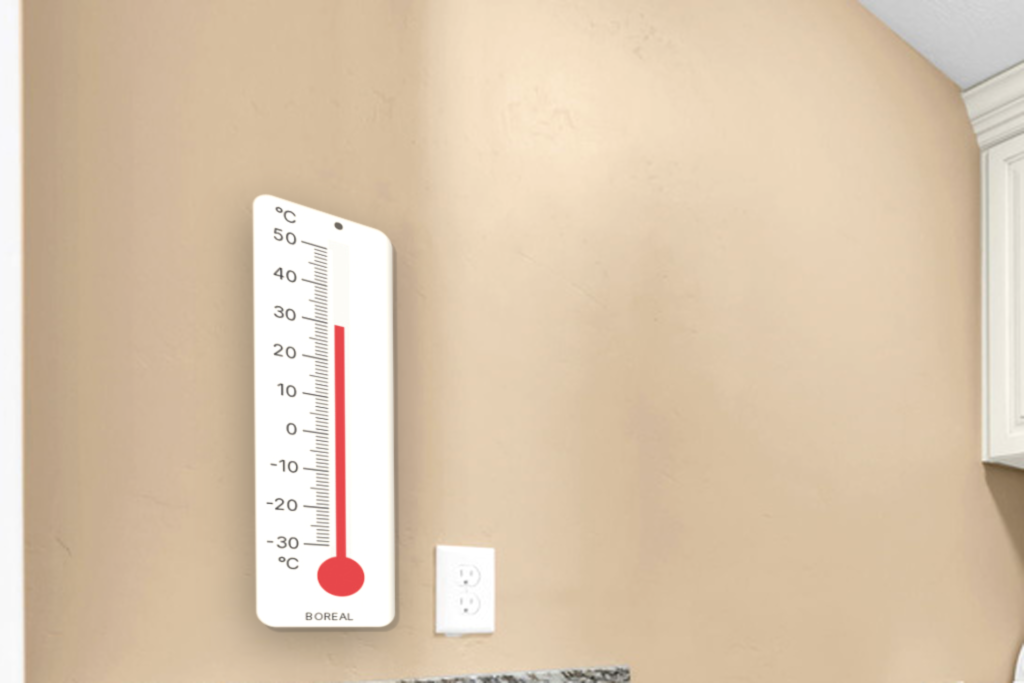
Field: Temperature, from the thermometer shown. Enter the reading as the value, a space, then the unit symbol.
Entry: 30 °C
